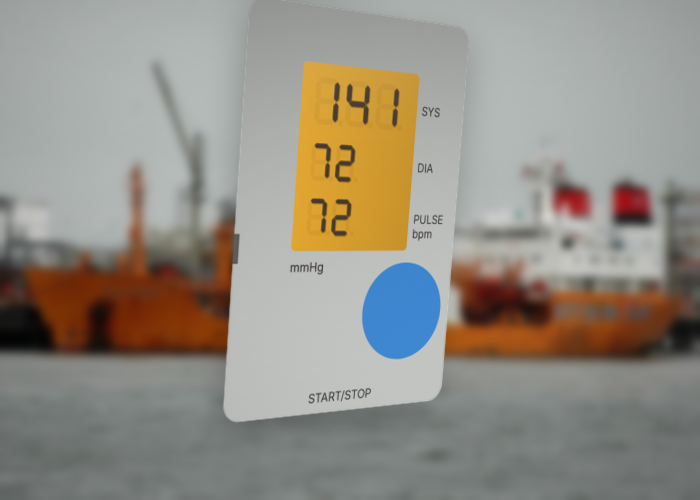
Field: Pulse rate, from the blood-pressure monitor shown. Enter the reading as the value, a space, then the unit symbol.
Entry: 72 bpm
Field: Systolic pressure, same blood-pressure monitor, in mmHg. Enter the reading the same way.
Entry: 141 mmHg
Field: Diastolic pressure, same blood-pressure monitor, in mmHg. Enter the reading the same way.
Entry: 72 mmHg
